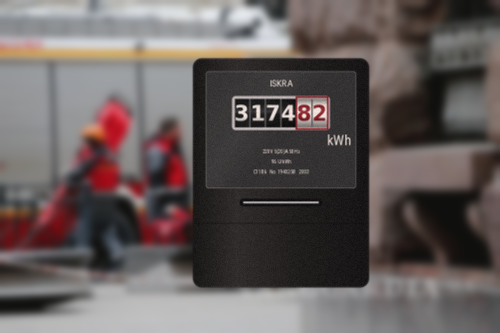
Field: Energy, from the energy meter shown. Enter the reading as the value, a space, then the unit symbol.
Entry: 3174.82 kWh
